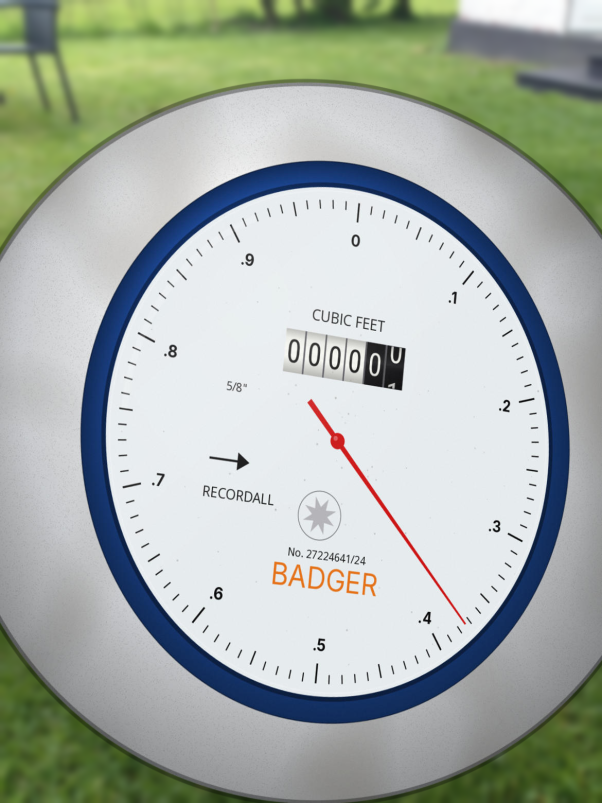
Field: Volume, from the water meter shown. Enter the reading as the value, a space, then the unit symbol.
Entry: 0.37 ft³
